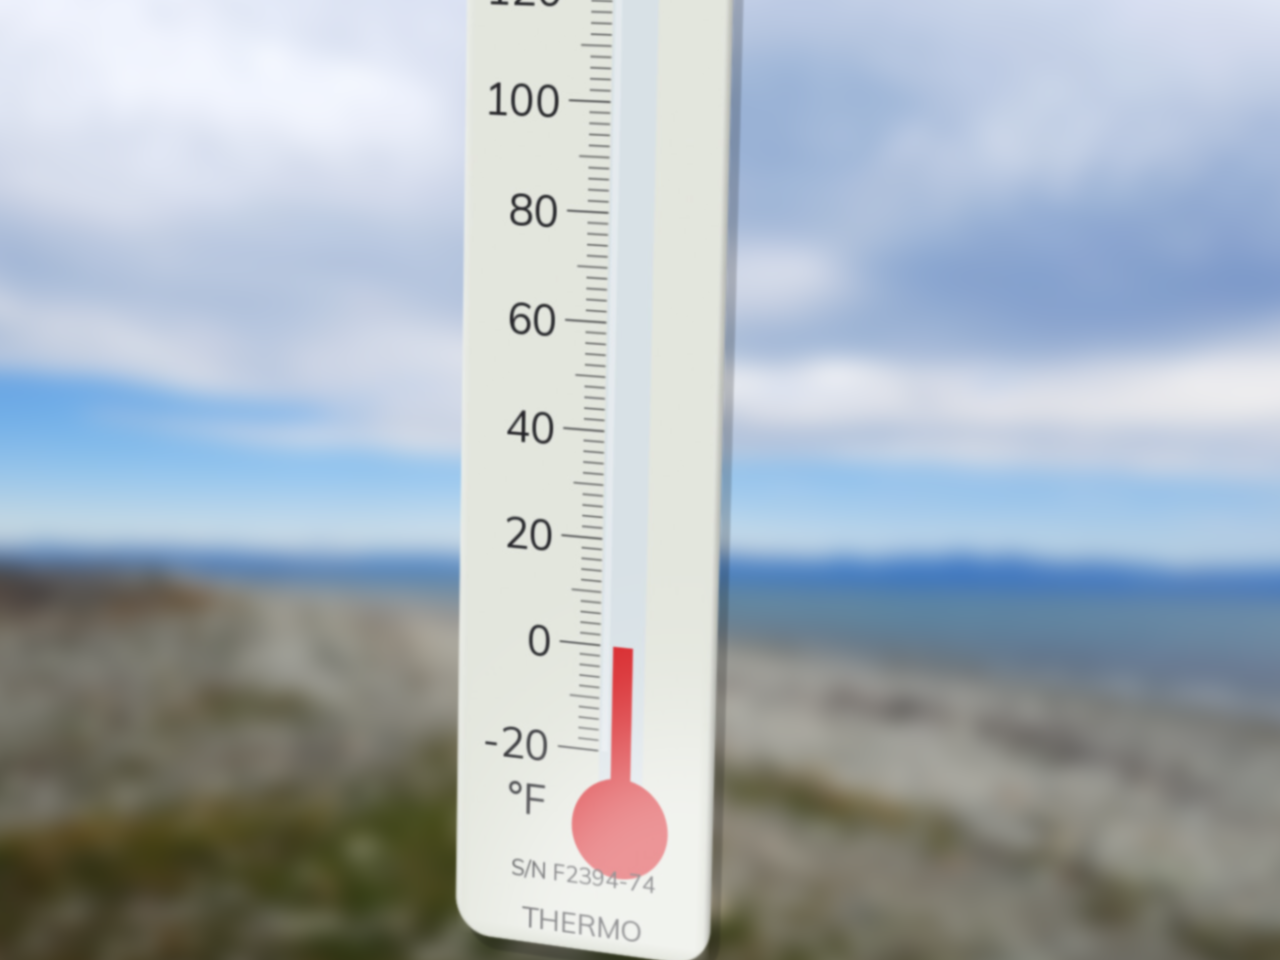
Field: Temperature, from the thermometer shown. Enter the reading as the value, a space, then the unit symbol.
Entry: 0 °F
